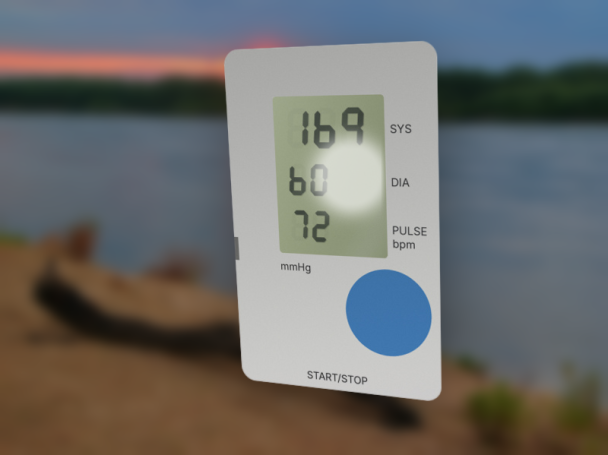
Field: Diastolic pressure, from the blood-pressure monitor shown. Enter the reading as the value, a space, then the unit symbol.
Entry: 60 mmHg
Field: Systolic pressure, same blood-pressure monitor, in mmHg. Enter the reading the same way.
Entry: 169 mmHg
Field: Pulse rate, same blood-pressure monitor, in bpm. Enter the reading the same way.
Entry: 72 bpm
